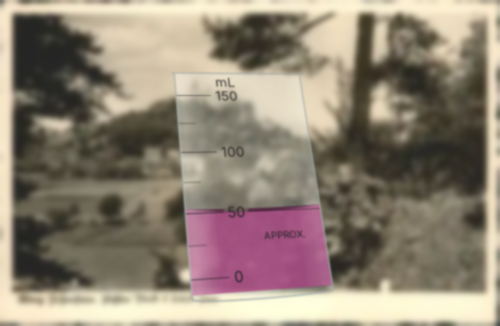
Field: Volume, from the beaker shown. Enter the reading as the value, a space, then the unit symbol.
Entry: 50 mL
